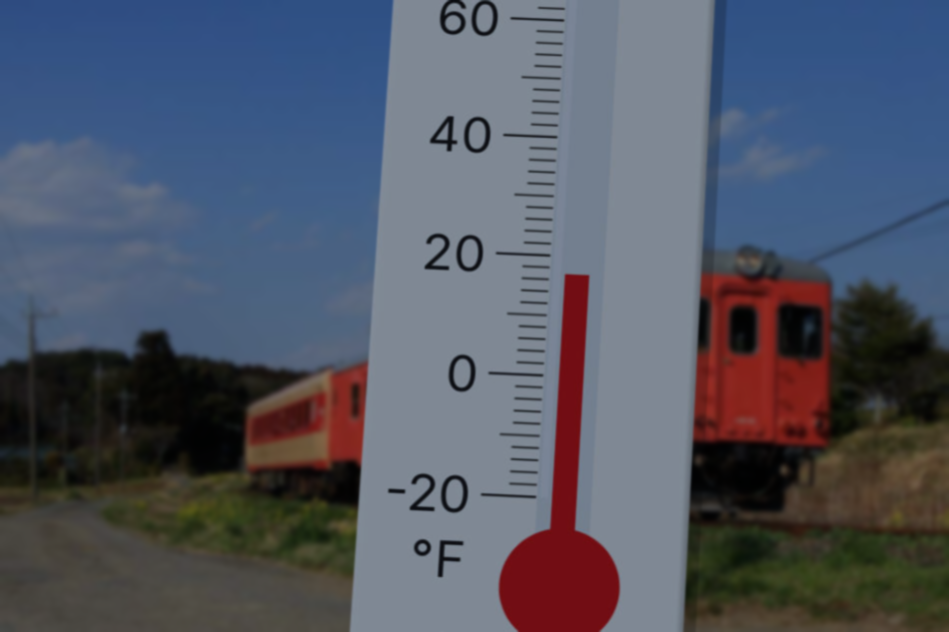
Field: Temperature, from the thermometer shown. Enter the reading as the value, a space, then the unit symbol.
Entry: 17 °F
